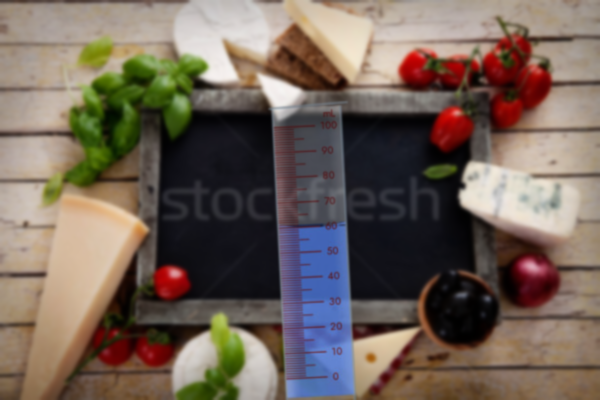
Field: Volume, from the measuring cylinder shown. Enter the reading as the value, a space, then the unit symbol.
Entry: 60 mL
